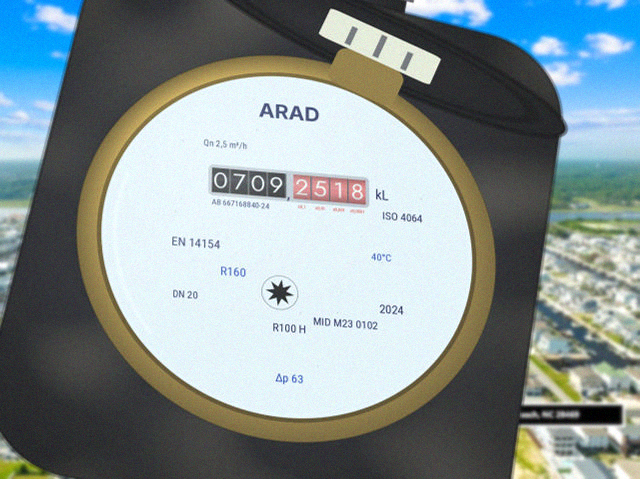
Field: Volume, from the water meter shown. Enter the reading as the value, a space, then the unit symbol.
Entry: 709.2518 kL
